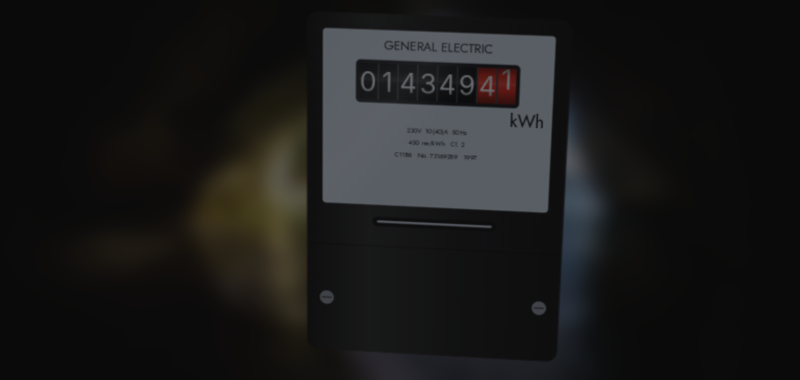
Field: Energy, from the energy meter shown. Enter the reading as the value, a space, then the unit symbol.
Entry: 14349.41 kWh
